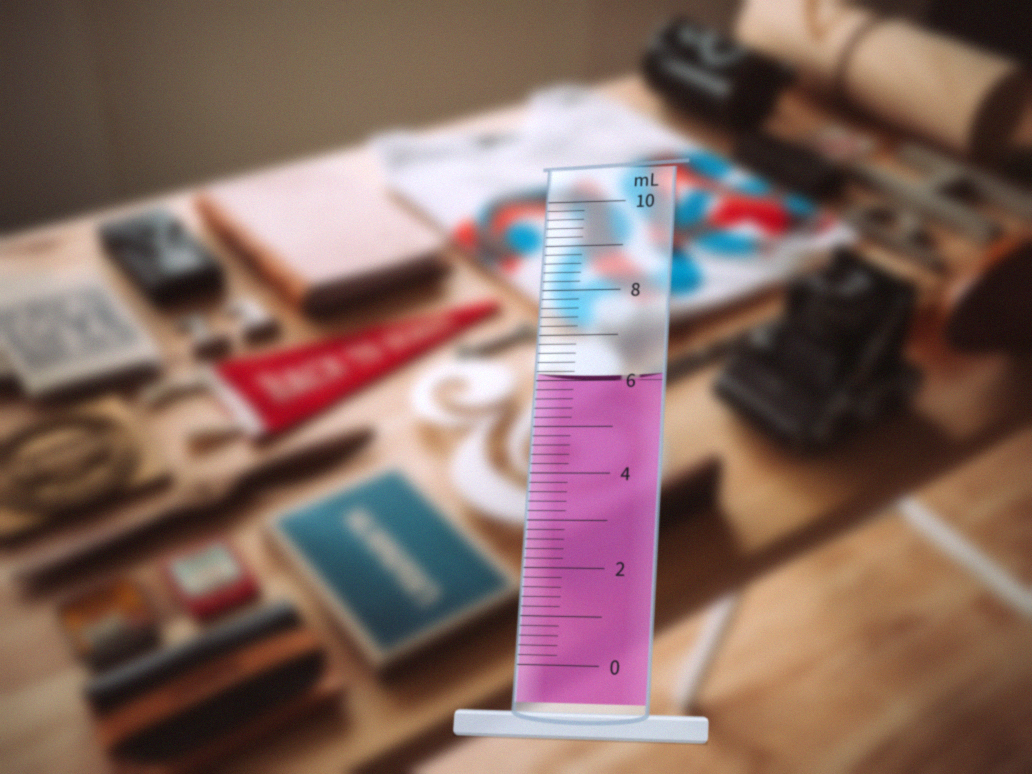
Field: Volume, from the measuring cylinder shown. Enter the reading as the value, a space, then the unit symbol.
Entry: 6 mL
